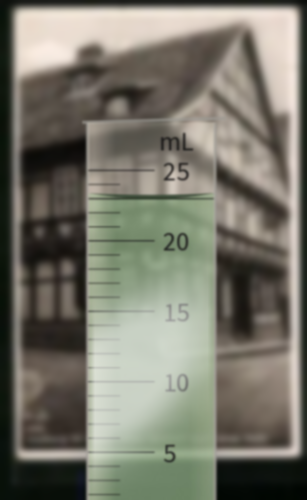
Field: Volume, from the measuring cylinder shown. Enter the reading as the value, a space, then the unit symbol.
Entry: 23 mL
